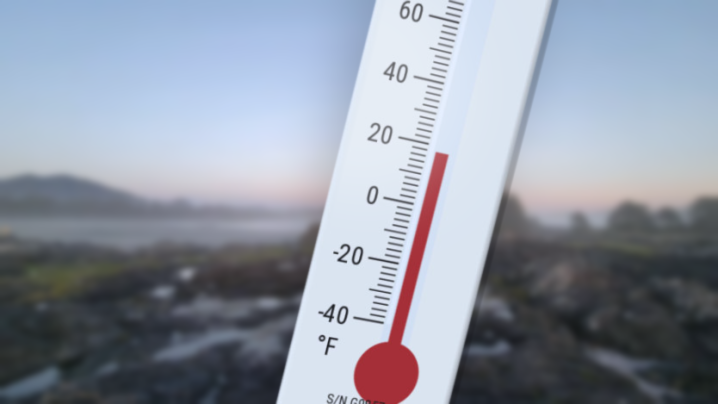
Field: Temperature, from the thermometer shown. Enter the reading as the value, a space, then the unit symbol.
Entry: 18 °F
